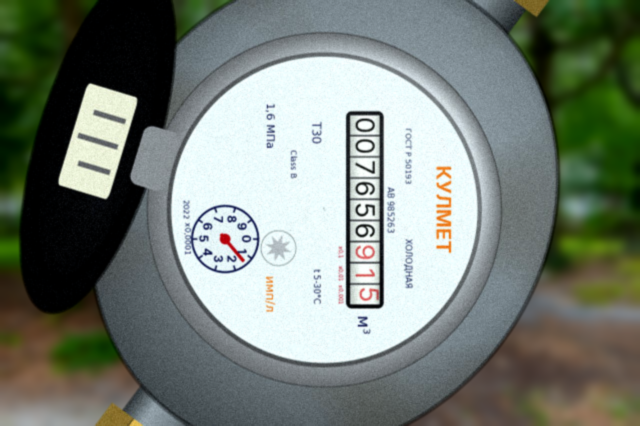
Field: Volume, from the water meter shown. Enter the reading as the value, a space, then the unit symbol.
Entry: 7656.9151 m³
